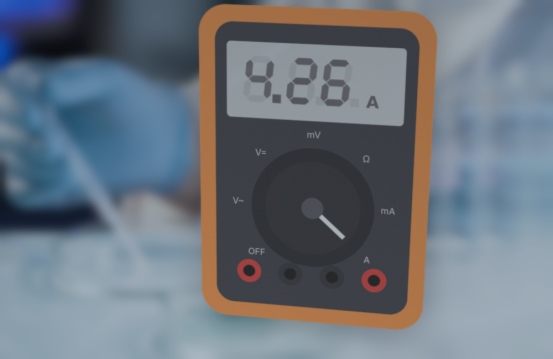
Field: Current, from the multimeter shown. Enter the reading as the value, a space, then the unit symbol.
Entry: 4.26 A
